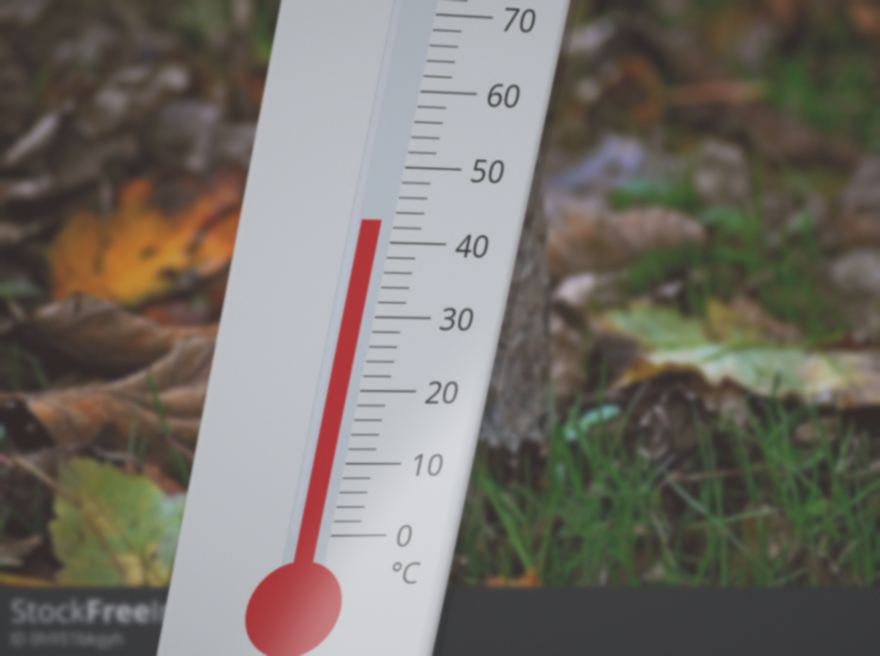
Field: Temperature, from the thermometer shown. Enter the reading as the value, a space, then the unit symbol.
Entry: 43 °C
